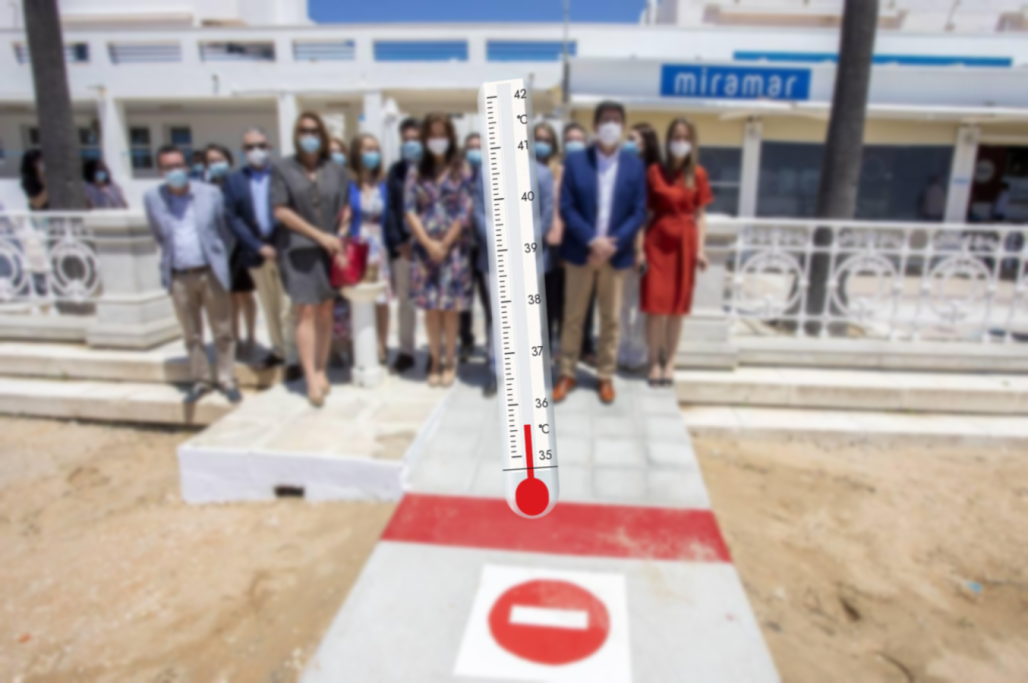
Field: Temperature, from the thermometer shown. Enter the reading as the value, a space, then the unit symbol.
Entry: 35.6 °C
